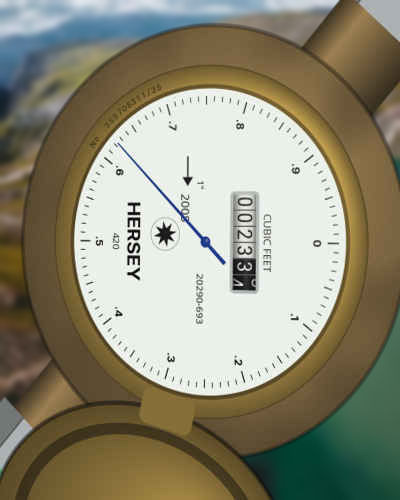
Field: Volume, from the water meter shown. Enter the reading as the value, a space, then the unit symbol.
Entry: 2333.62 ft³
